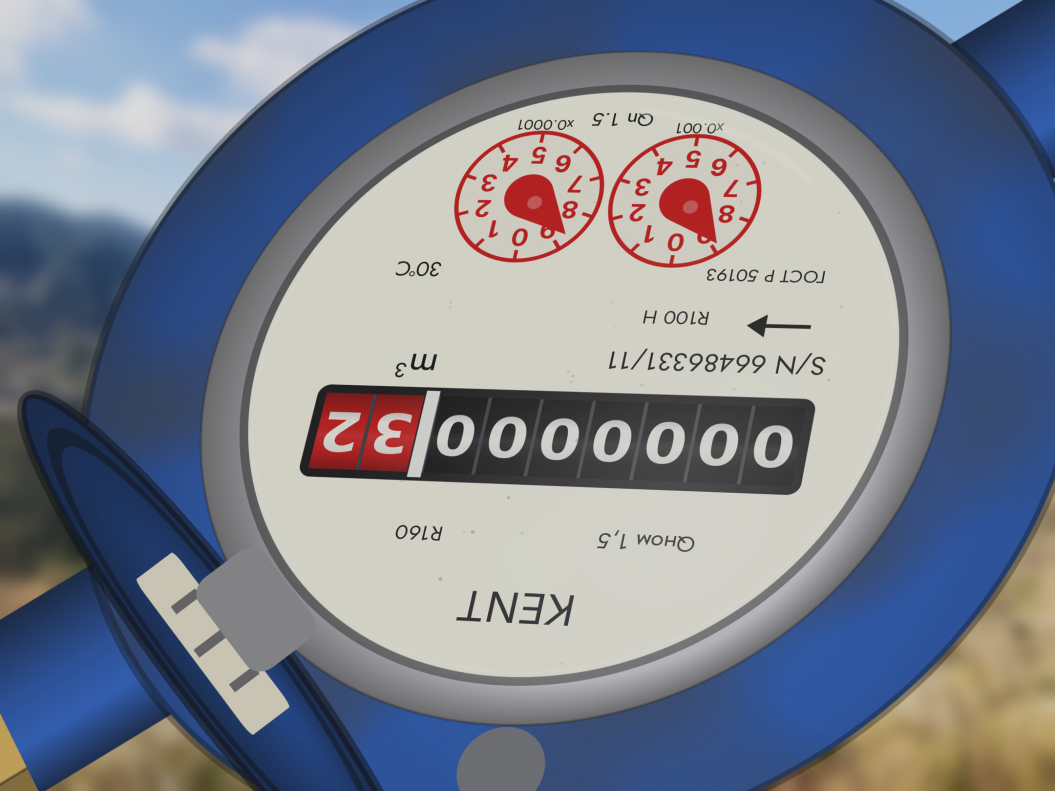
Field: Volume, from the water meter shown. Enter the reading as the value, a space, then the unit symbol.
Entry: 0.3288 m³
